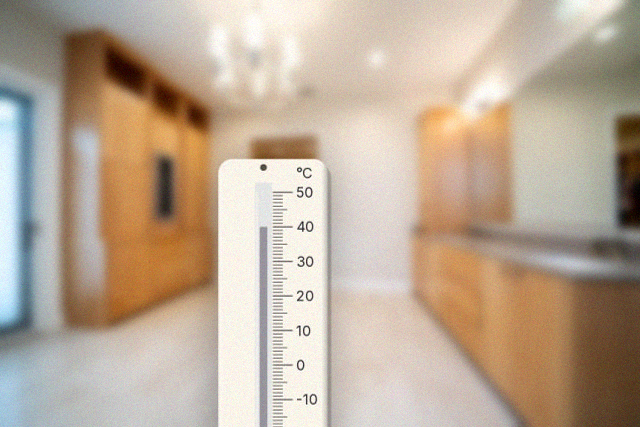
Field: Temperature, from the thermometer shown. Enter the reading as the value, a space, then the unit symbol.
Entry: 40 °C
